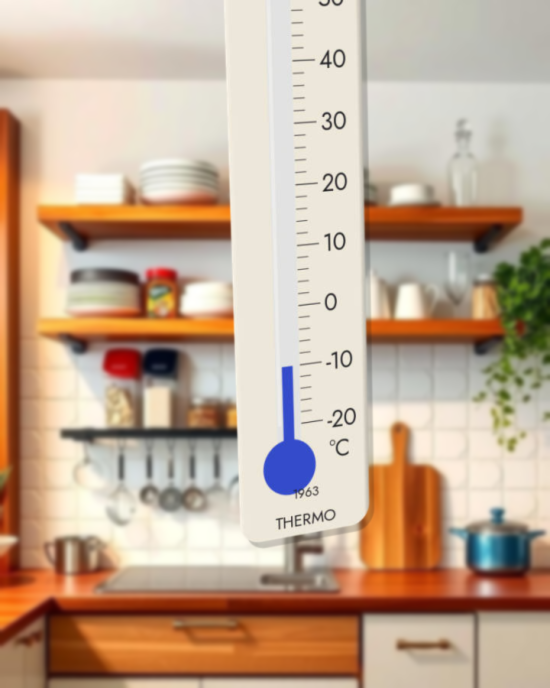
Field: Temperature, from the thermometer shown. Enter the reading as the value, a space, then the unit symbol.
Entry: -10 °C
